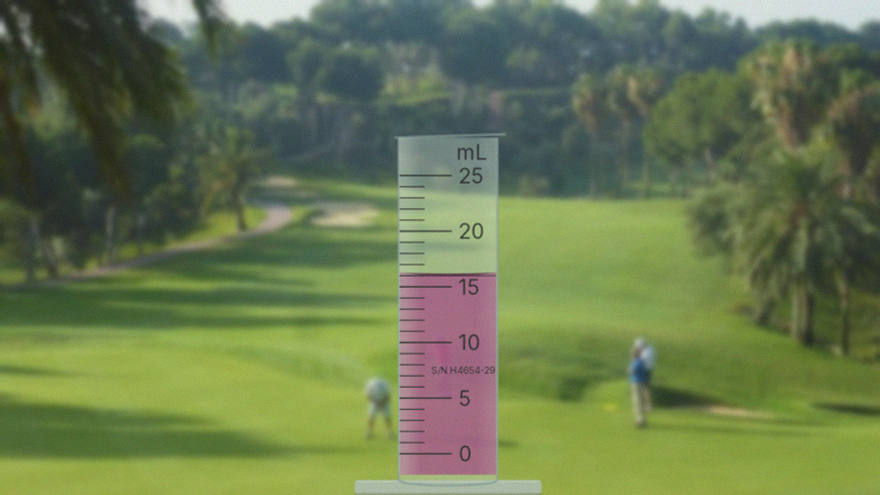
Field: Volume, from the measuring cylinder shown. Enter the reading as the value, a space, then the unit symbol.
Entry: 16 mL
